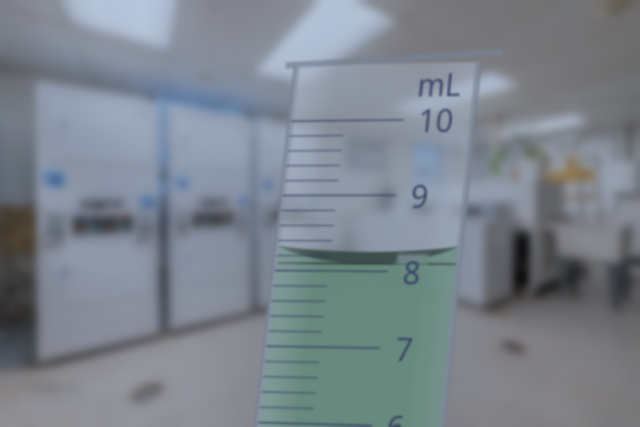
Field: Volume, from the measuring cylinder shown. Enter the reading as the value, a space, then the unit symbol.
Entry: 8.1 mL
